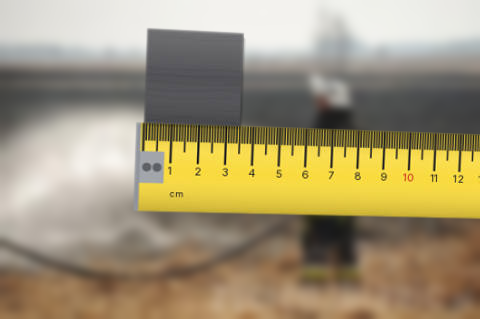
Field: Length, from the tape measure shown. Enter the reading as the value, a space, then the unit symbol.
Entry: 3.5 cm
